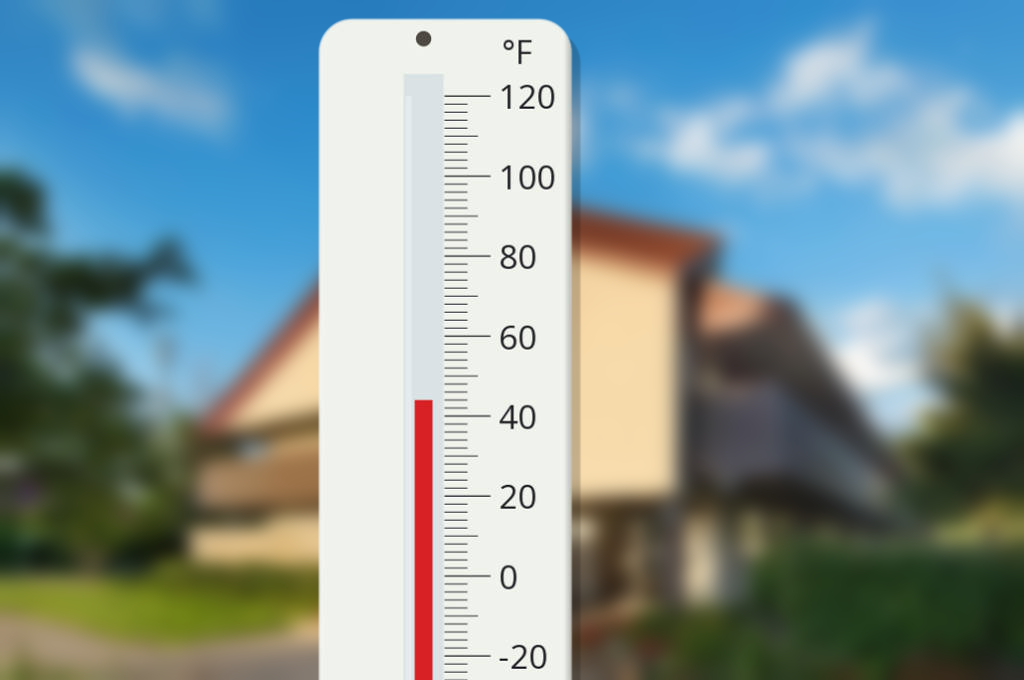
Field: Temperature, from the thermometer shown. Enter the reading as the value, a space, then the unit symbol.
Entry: 44 °F
